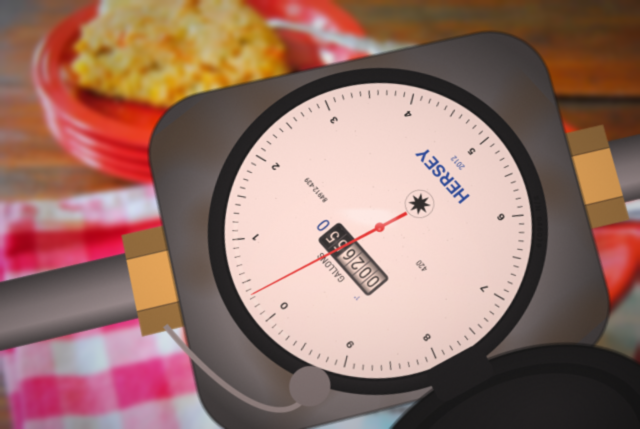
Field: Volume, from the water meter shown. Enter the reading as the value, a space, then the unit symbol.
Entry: 26550.3 gal
